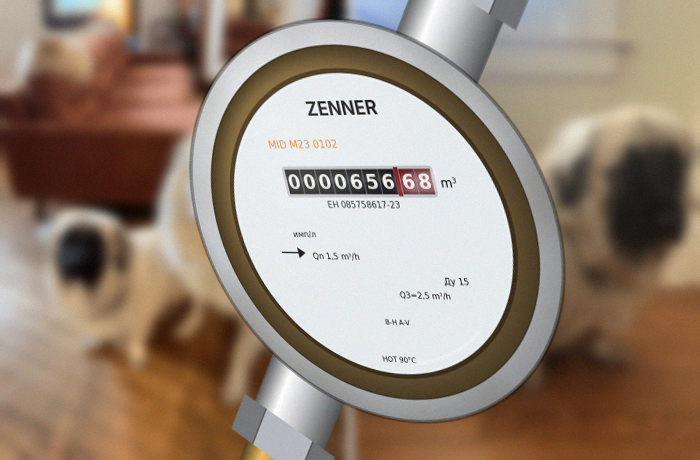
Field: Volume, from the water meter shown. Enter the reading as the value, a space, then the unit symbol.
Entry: 656.68 m³
